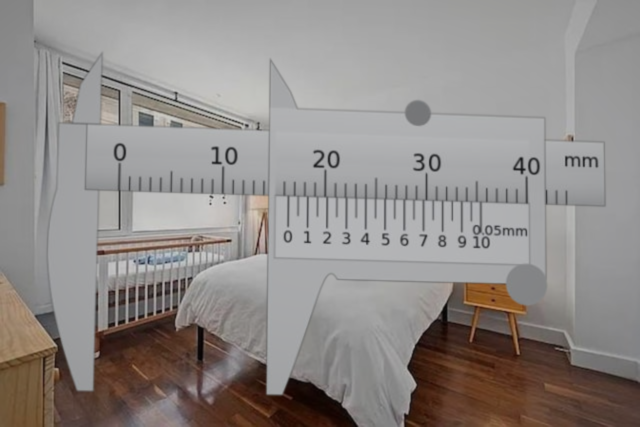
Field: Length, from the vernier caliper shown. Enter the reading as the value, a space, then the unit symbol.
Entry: 16.4 mm
